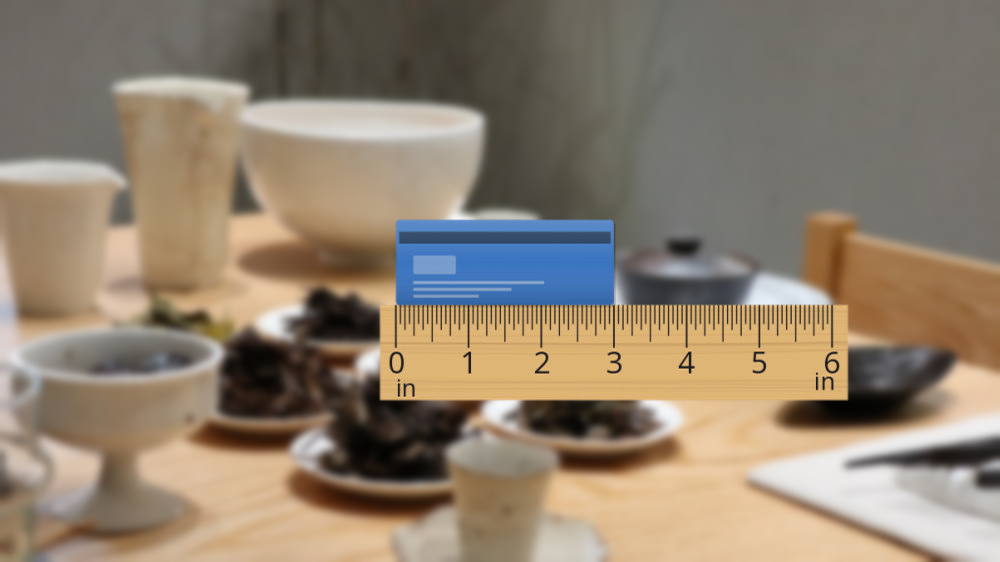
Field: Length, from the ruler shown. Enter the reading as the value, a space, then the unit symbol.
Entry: 3 in
